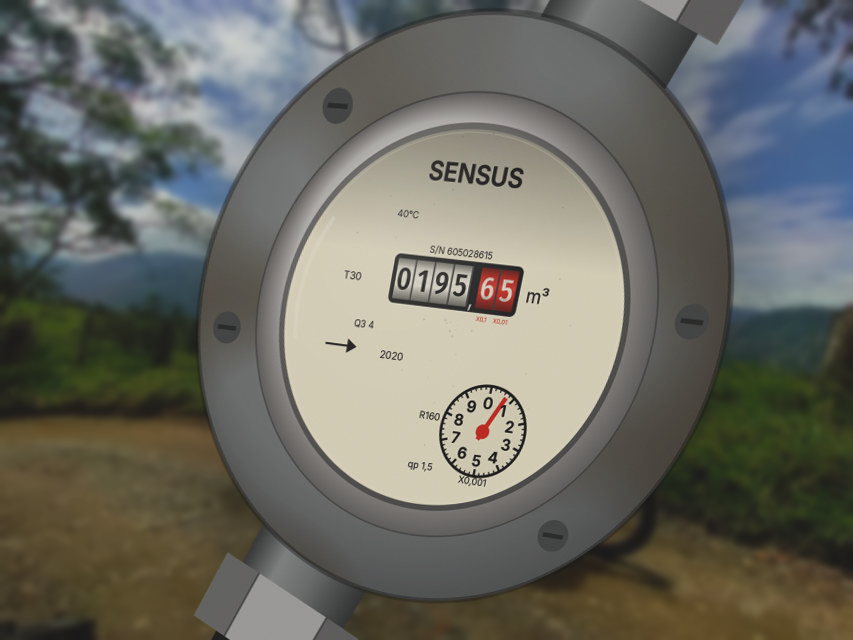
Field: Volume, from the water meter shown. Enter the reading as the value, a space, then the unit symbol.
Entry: 195.650 m³
